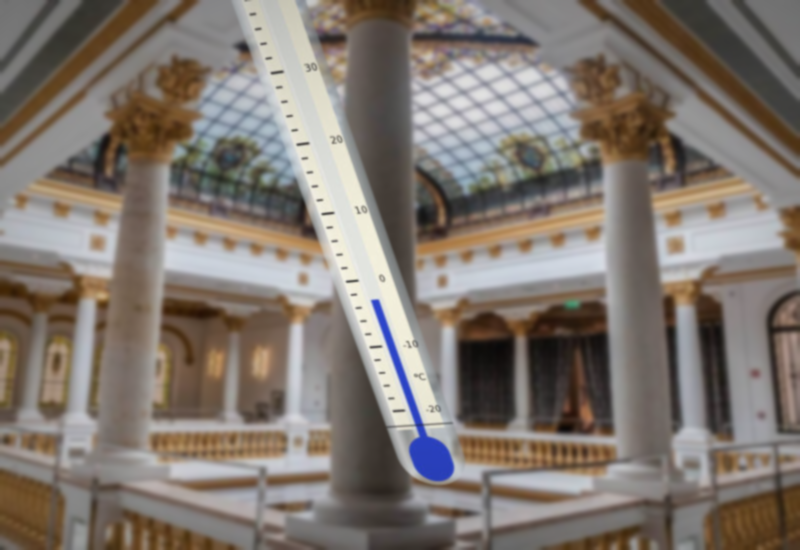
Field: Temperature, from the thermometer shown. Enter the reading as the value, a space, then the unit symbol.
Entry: -3 °C
